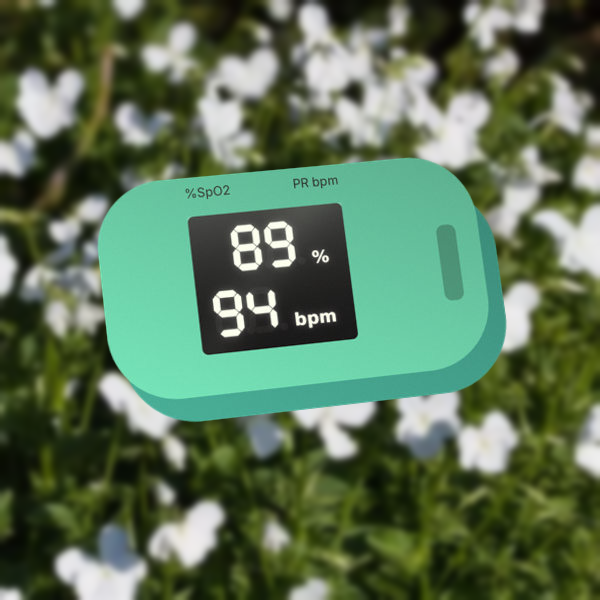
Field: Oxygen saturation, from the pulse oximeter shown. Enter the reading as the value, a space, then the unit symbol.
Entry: 89 %
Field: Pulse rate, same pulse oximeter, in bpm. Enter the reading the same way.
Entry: 94 bpm
